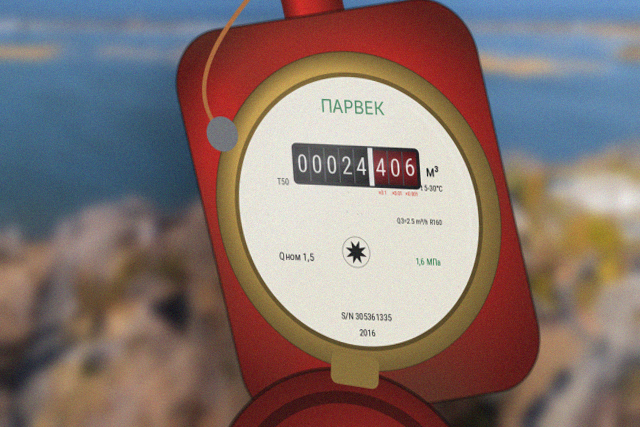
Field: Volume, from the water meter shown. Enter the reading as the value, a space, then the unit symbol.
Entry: 24.406 m³
